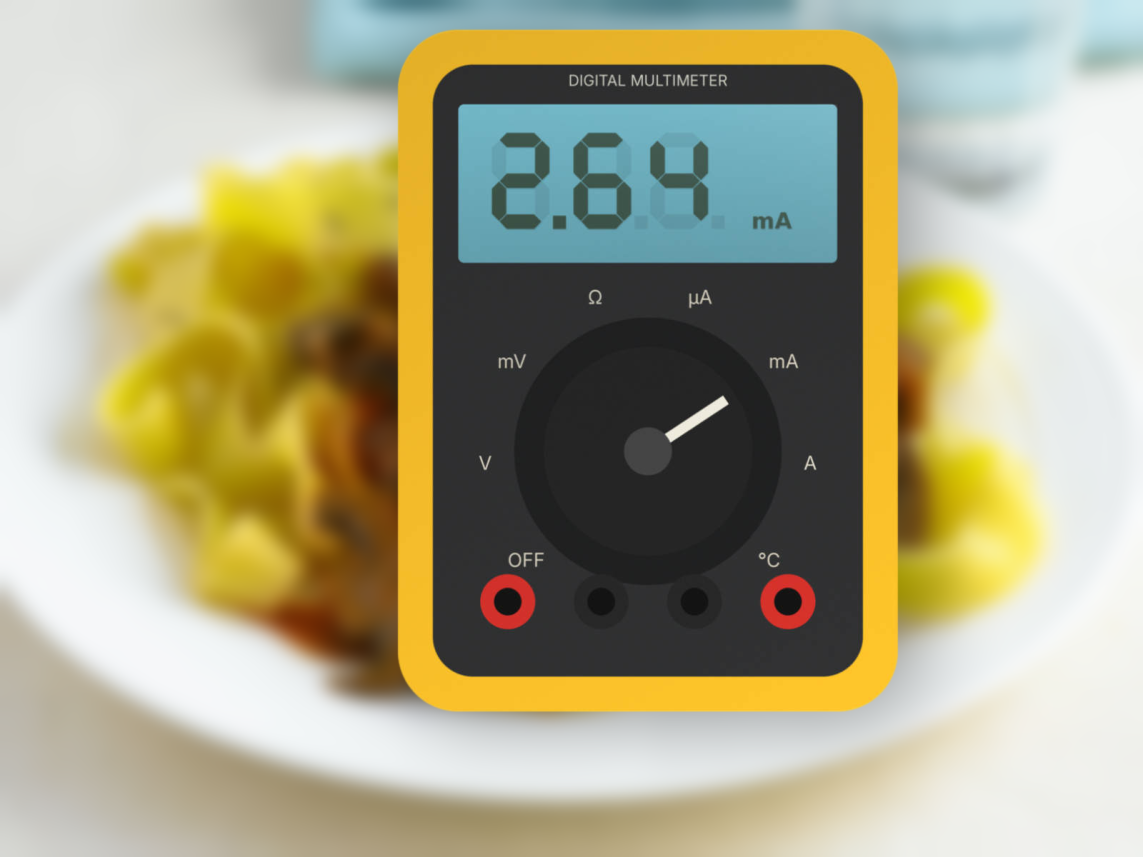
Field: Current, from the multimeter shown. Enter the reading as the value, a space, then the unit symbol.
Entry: 2.64 mA
